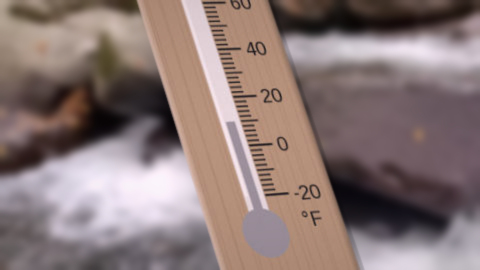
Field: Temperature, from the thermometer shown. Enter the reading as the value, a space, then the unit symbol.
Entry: 10 °F
